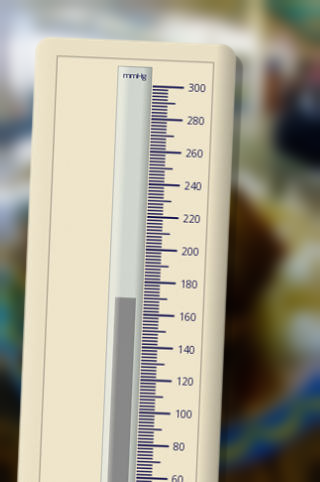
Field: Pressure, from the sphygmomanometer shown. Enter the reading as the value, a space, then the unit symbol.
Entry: 170 mmHg
